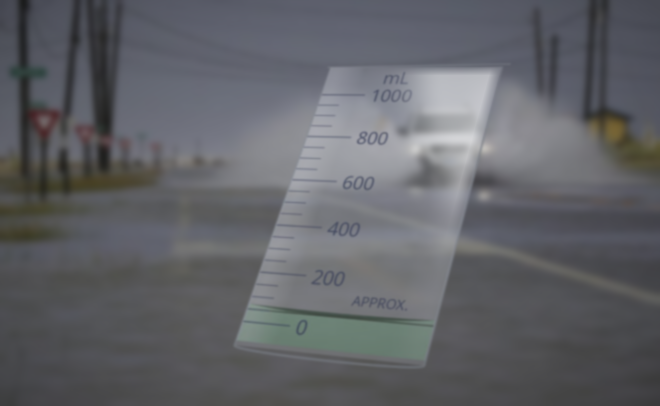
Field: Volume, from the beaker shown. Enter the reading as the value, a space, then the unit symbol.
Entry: 50 mL
